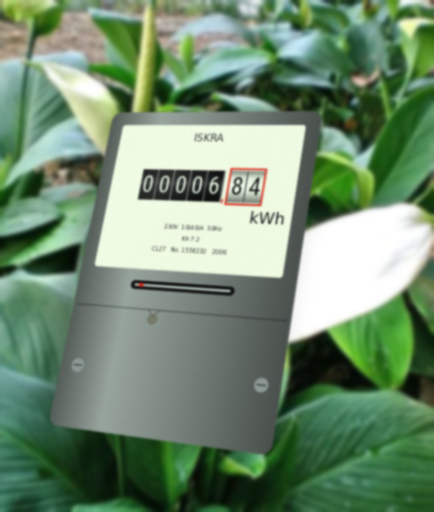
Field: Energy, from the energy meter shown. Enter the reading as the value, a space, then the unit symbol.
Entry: 6.84 kWh
